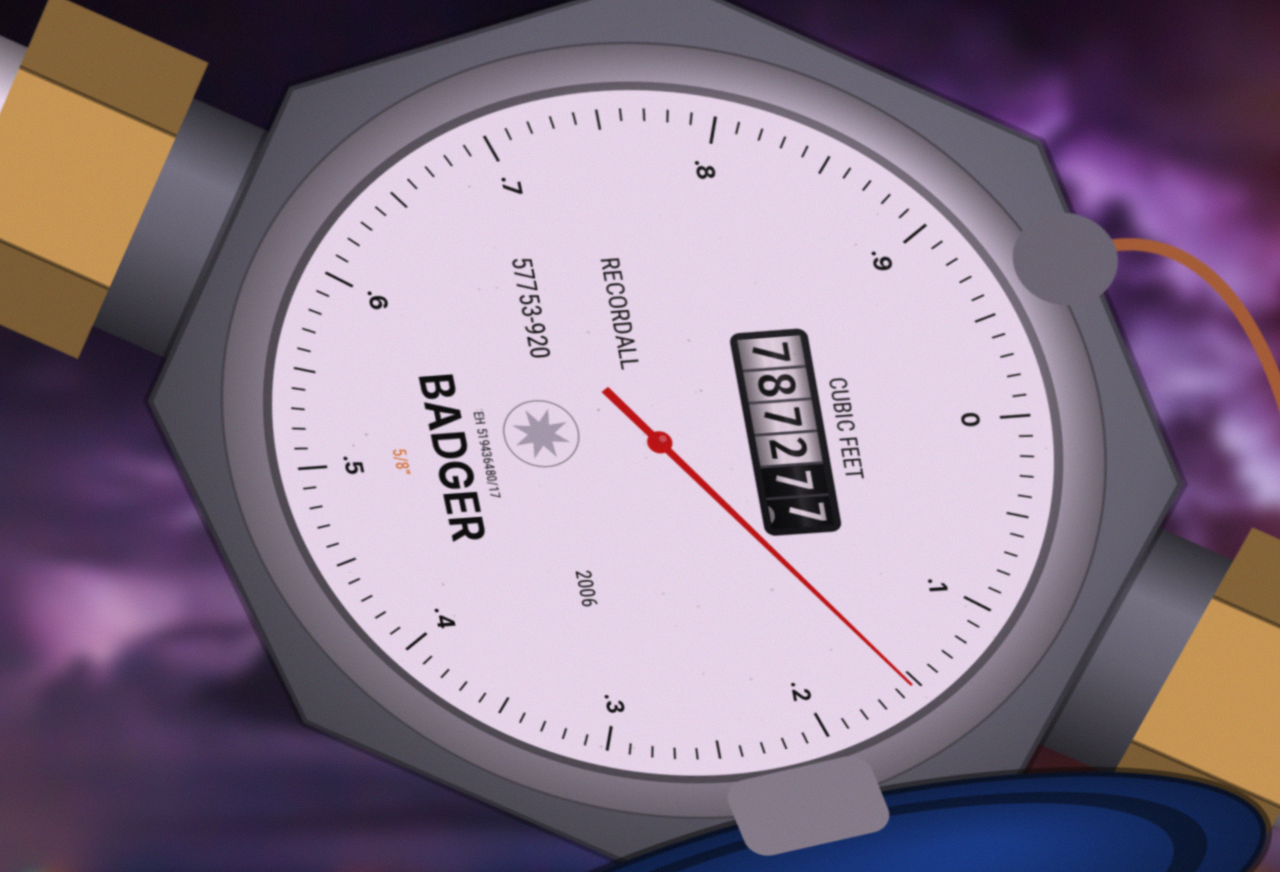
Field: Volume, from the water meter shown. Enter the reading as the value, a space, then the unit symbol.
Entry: 787277.15 ft³
